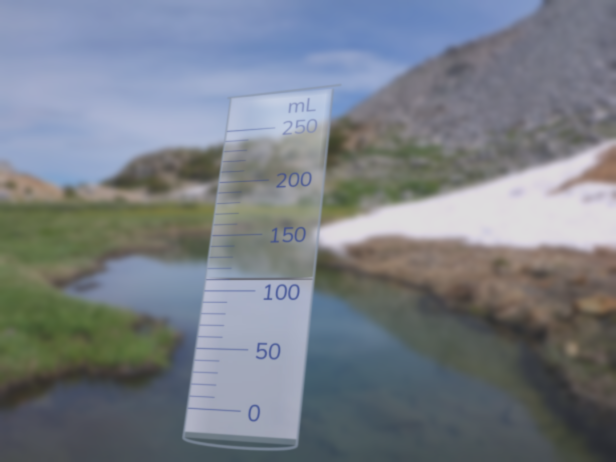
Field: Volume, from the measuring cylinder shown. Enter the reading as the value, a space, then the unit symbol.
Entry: 110 mL
